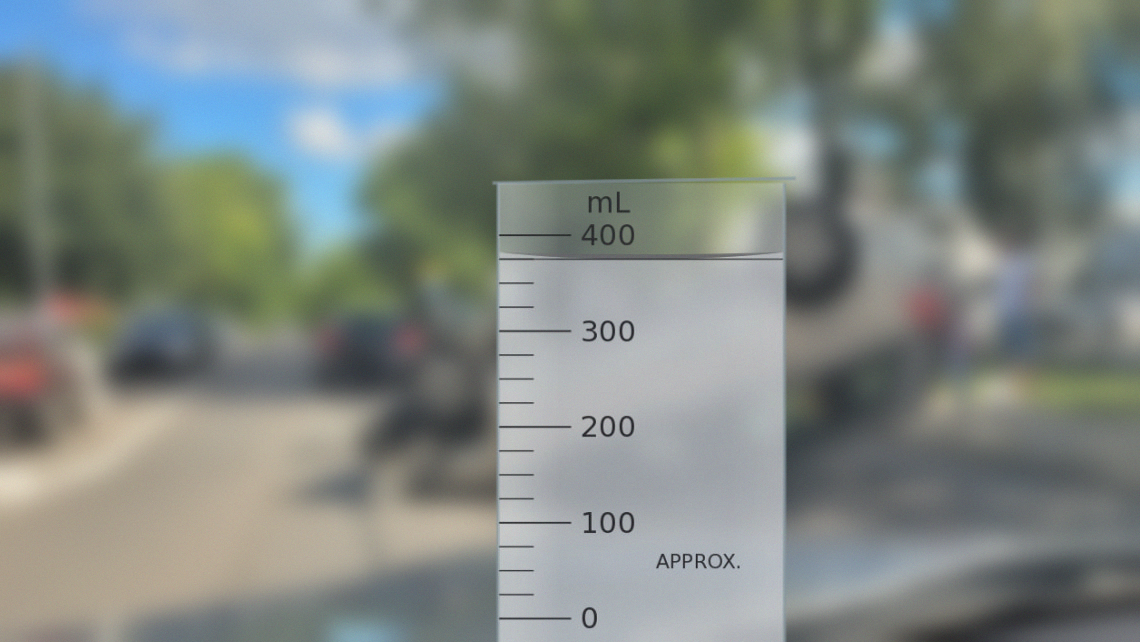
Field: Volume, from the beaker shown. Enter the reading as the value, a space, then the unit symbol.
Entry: 375 mL
